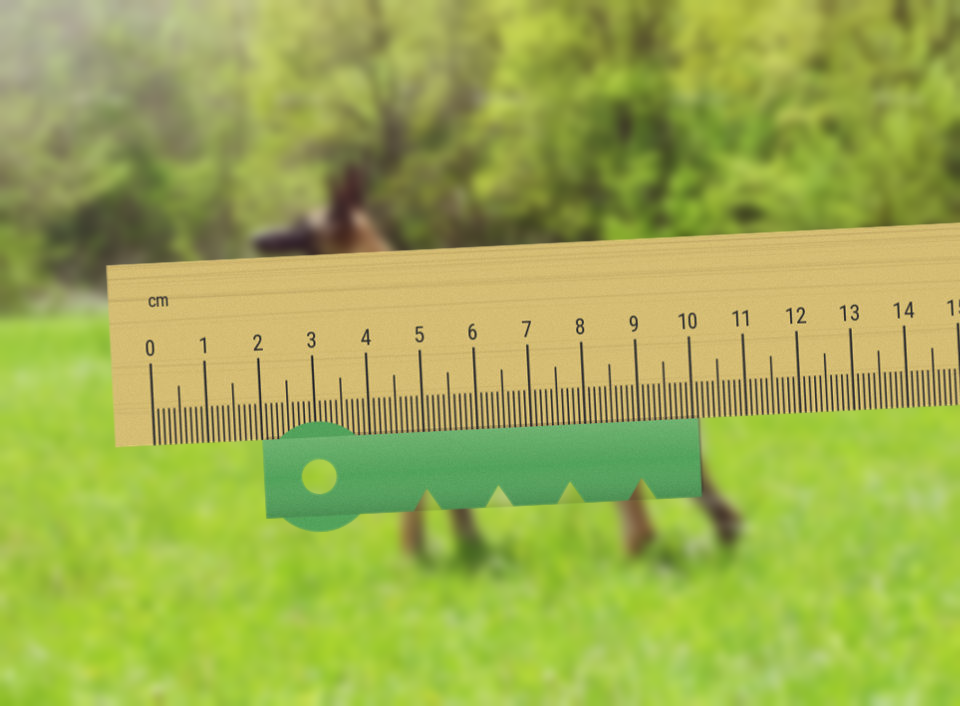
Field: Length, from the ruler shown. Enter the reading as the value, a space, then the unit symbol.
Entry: 8.1 cm
